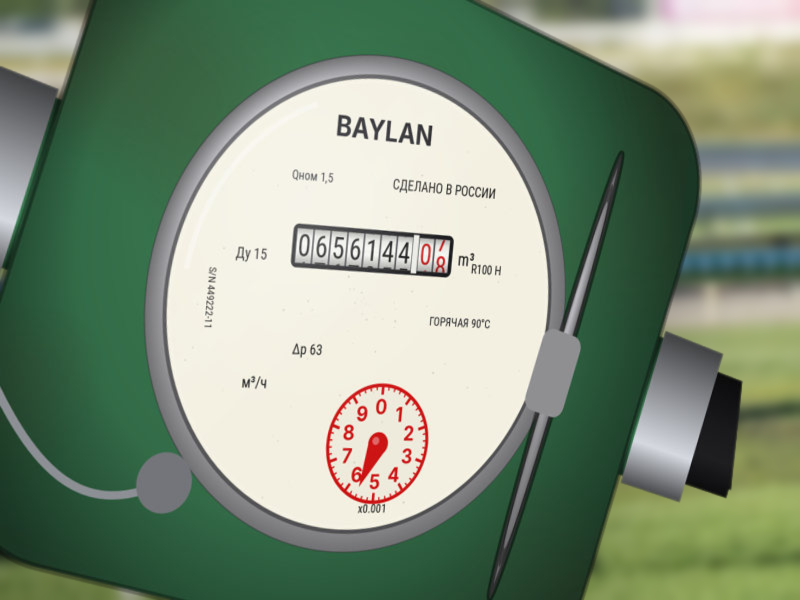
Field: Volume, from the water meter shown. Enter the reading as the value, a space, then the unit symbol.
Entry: 656144.075 m³
